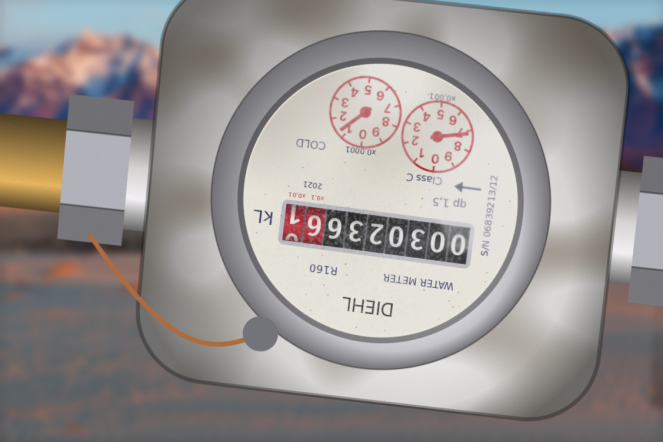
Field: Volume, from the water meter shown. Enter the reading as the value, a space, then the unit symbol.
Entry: 30236.6071 kL
